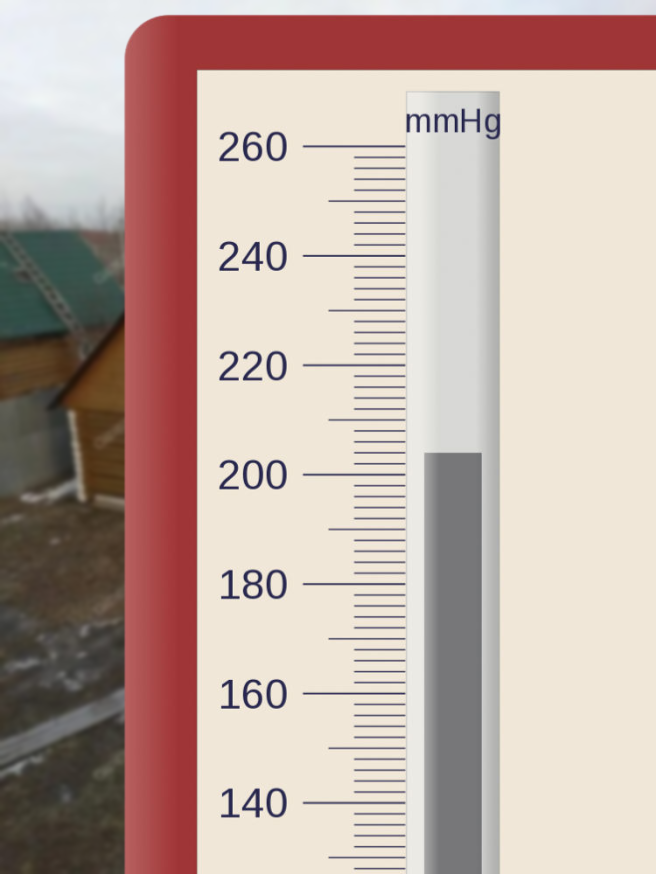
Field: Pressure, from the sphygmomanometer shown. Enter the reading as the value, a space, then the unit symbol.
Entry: 204 mmHg
